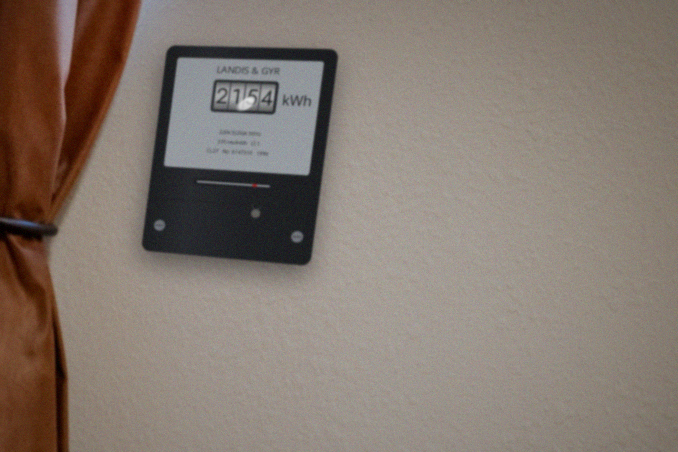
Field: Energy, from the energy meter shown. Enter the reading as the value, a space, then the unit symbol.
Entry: 2154 kWh
